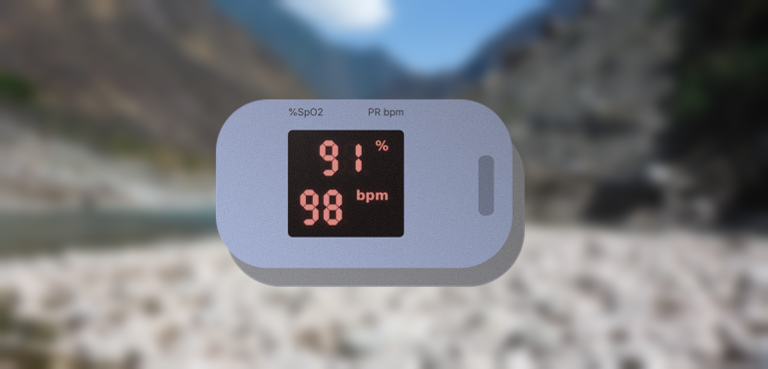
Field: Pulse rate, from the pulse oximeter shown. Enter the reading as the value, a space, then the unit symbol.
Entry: 98 bpm
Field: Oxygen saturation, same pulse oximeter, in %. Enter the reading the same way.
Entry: 91 %
